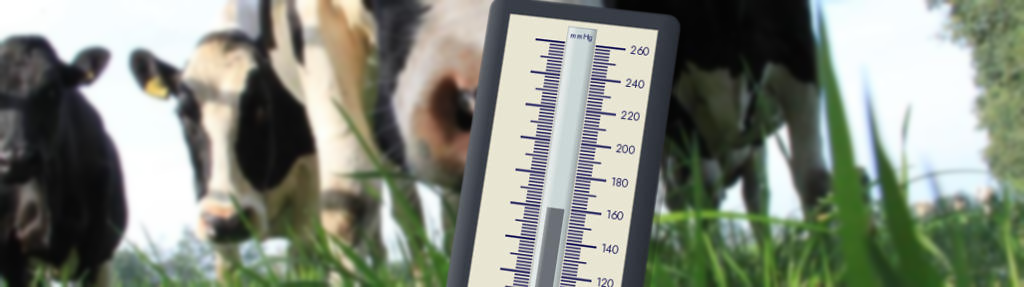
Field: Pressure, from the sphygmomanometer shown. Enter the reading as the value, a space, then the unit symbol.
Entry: 160 mmHg
